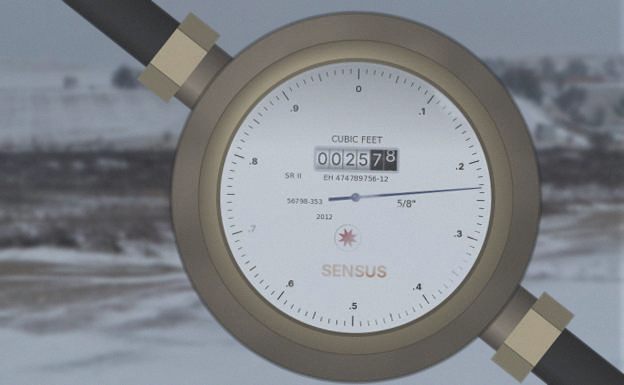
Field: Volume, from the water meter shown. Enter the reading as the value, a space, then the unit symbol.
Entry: 2578.23 ft³
